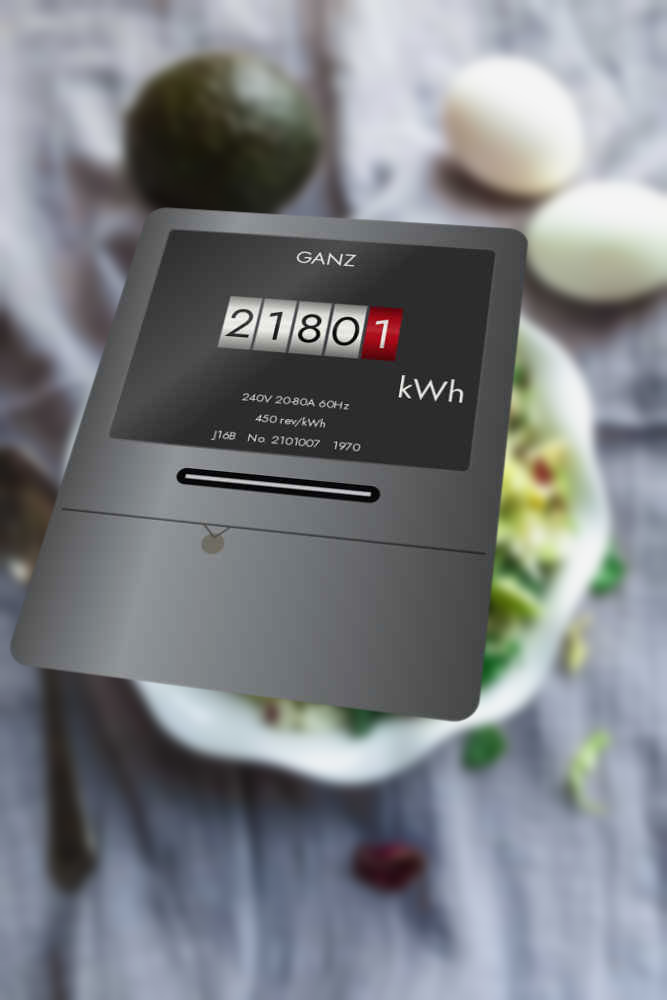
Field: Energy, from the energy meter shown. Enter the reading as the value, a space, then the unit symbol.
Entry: 2180.1 kWh
